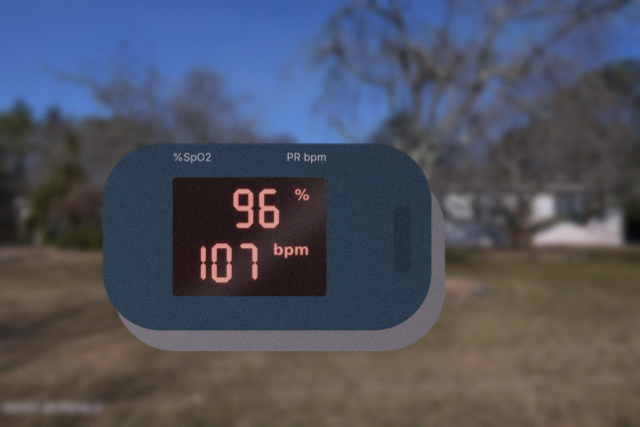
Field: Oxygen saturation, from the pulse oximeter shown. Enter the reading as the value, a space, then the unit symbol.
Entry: 96 %
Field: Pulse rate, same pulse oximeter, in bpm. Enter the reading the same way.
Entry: 107 bpm
